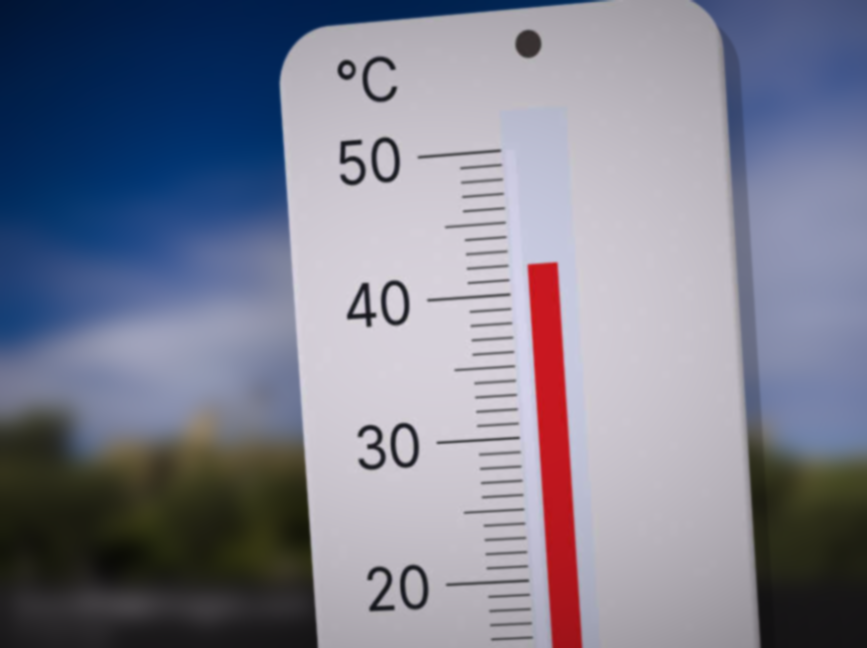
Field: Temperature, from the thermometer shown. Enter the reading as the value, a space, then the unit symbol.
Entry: 42 °C
